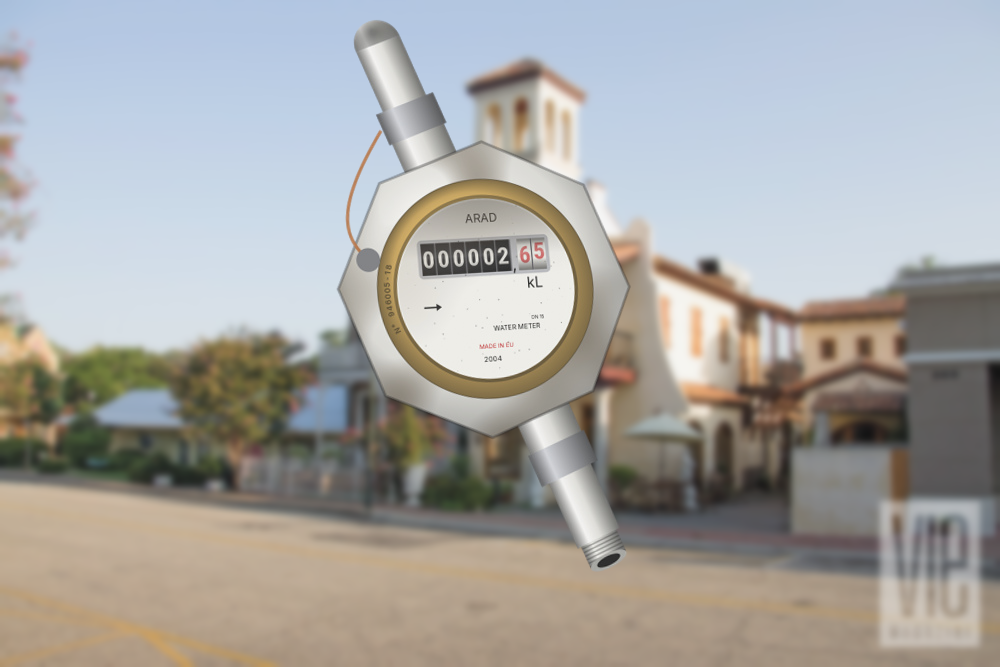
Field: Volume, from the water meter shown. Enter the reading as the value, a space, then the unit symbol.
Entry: 2.65 kL
